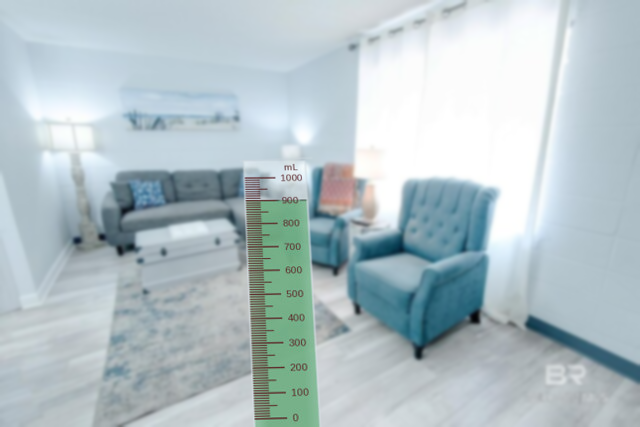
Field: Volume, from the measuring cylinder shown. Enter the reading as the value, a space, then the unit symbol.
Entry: 900 mL
